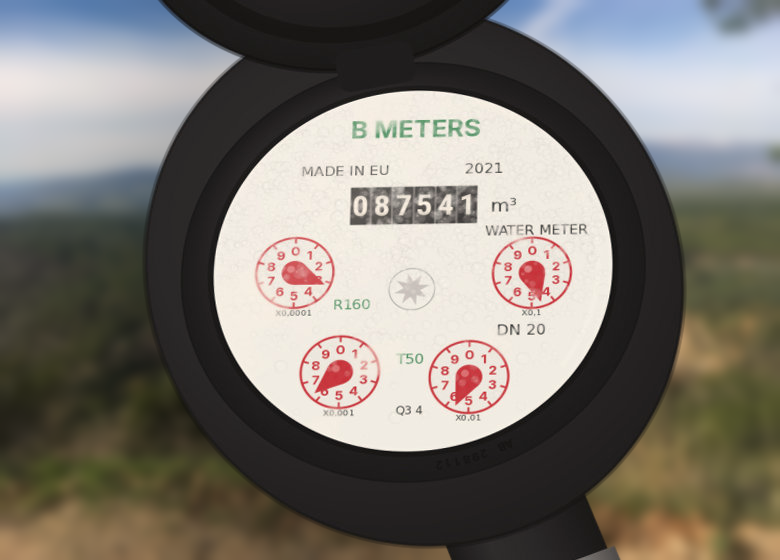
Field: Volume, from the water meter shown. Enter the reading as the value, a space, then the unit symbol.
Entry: 87541.4563 m³
